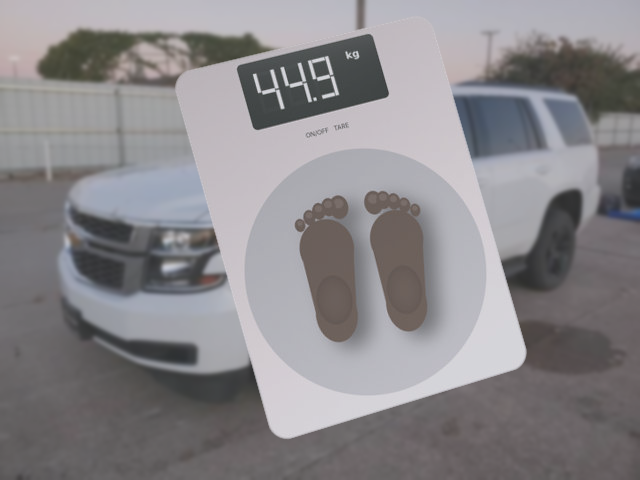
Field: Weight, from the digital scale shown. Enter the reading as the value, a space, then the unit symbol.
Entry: 44.9 kg
